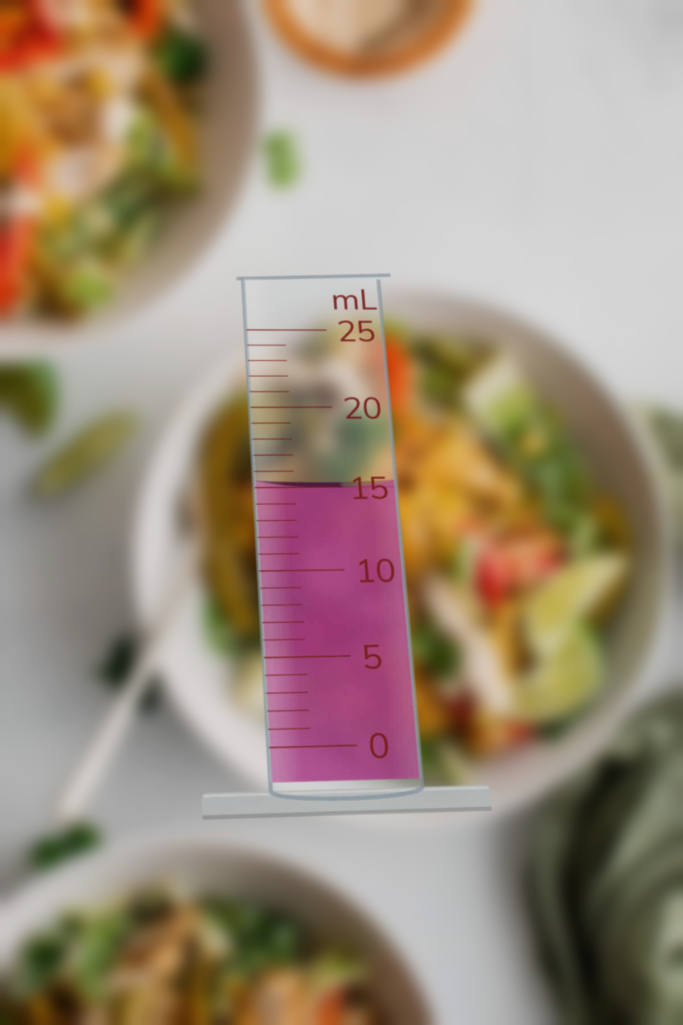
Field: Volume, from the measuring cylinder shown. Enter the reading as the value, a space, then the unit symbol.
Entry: 15 mL
